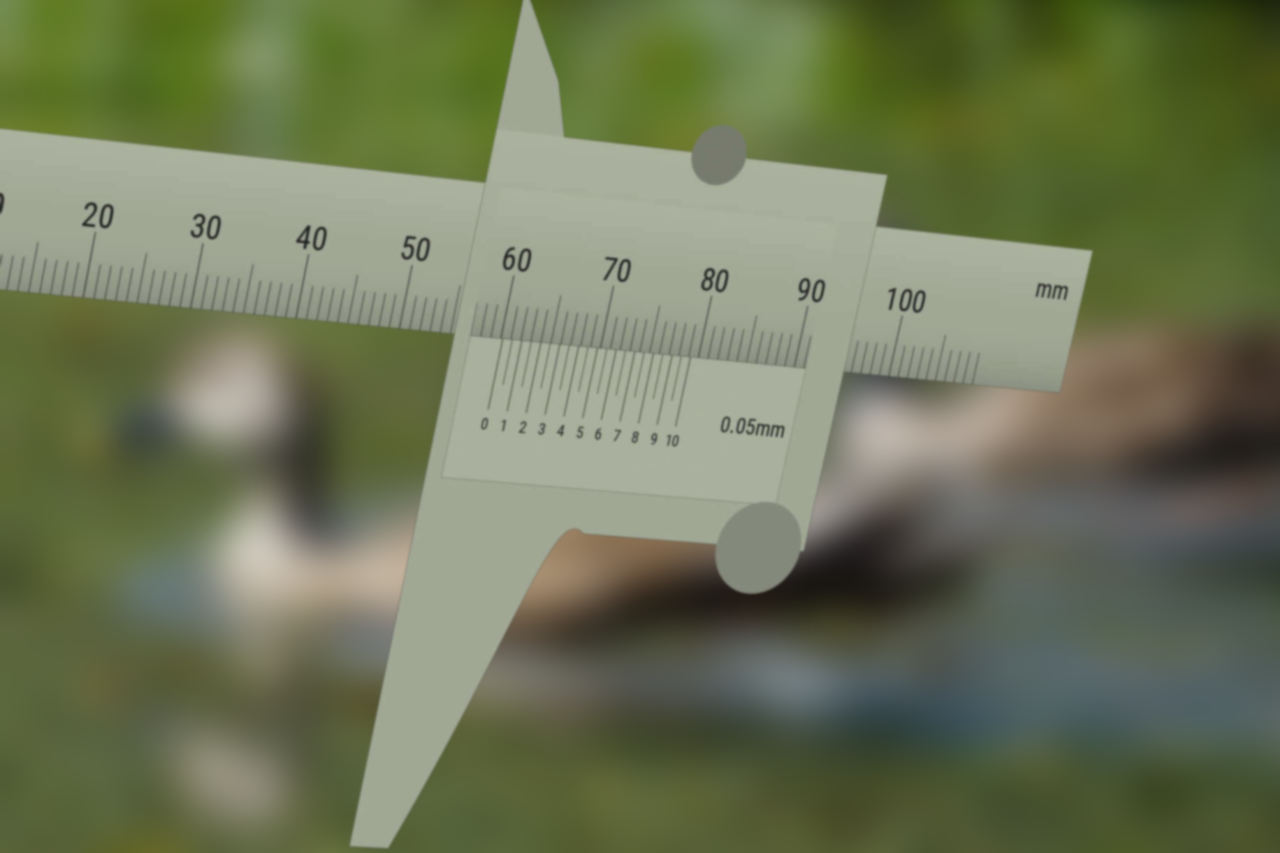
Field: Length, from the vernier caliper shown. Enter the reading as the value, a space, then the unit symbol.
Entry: 60.2 mm
